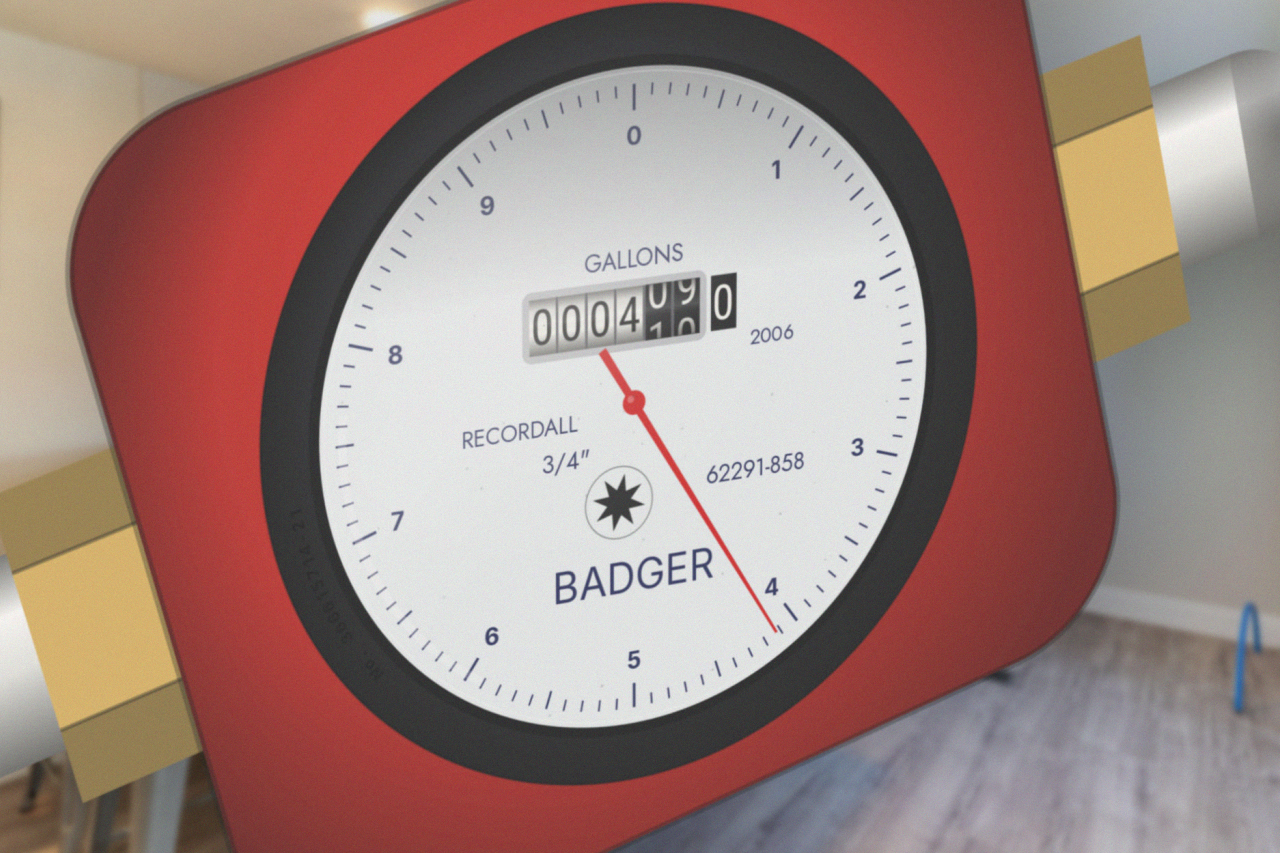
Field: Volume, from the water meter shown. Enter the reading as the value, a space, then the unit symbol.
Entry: 4094.1 gal
